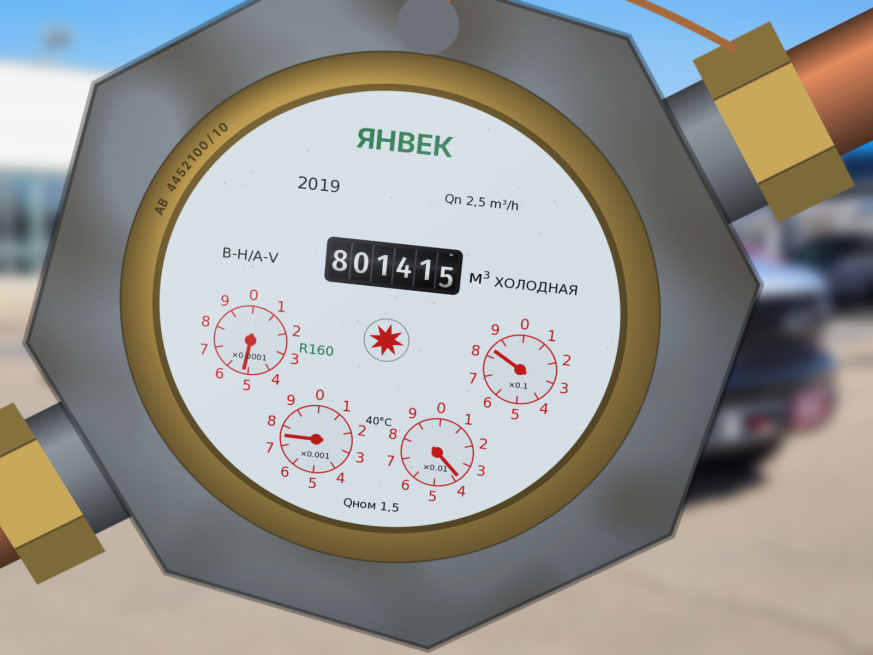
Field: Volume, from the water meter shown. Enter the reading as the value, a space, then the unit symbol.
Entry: 801414.8375 m³
